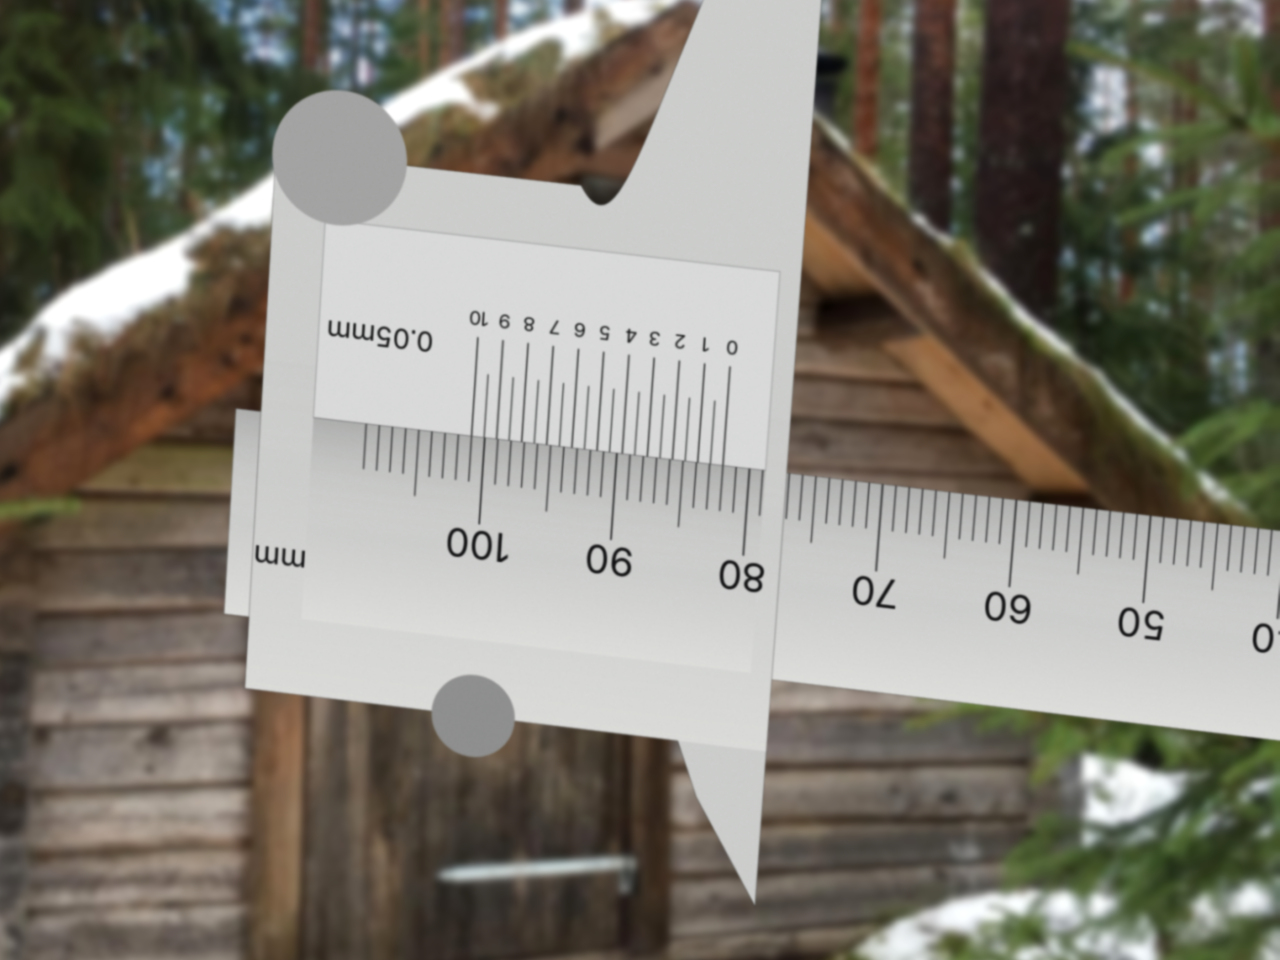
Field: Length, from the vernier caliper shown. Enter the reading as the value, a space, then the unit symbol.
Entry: 82.0 mm
